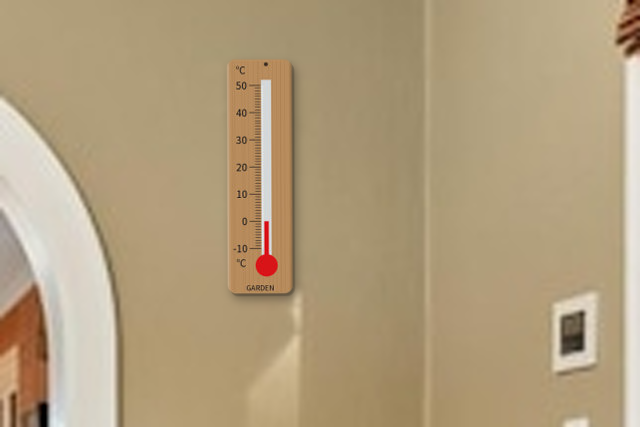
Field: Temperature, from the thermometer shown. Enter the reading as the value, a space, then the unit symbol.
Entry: 0 °C
